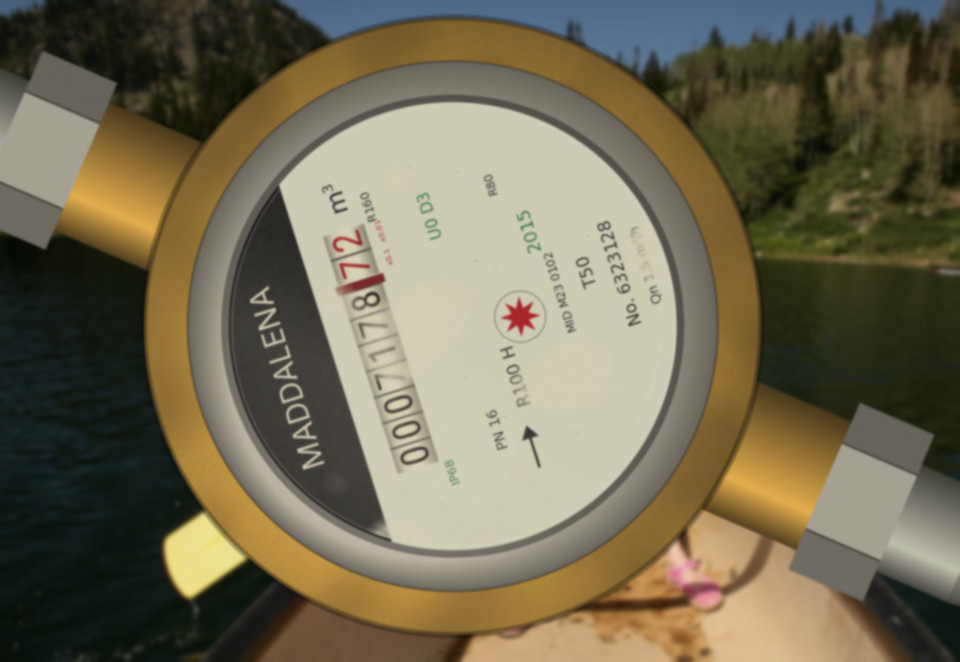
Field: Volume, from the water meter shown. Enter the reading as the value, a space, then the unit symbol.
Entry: 7178.72 m³
